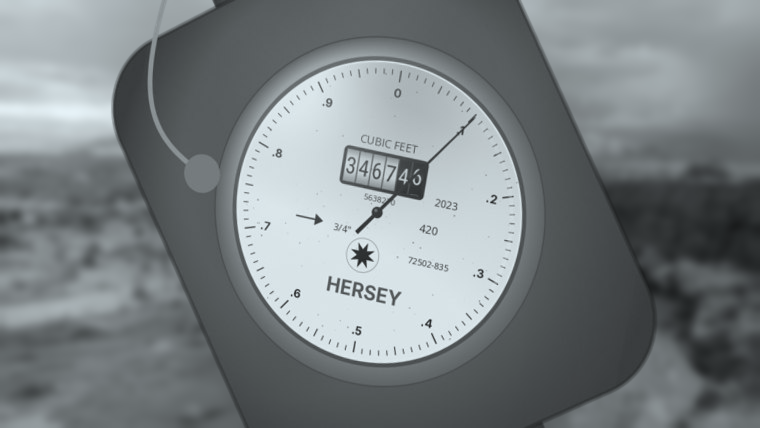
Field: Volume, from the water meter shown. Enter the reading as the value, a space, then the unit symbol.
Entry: 346746.10 ft³
